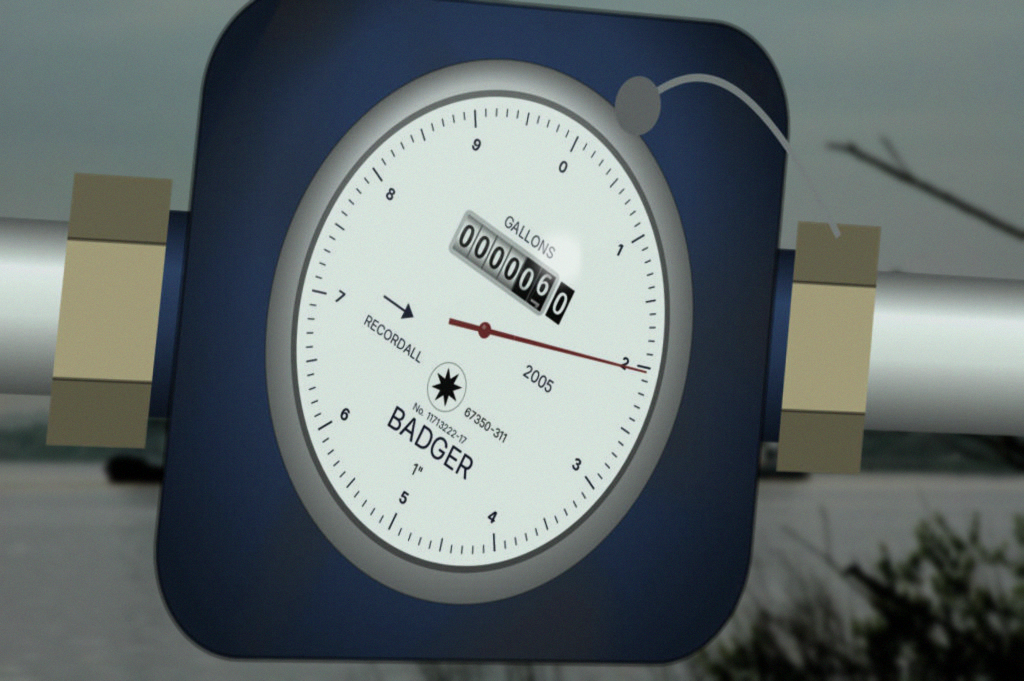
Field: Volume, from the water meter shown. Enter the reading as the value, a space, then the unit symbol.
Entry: 62.0 gal
